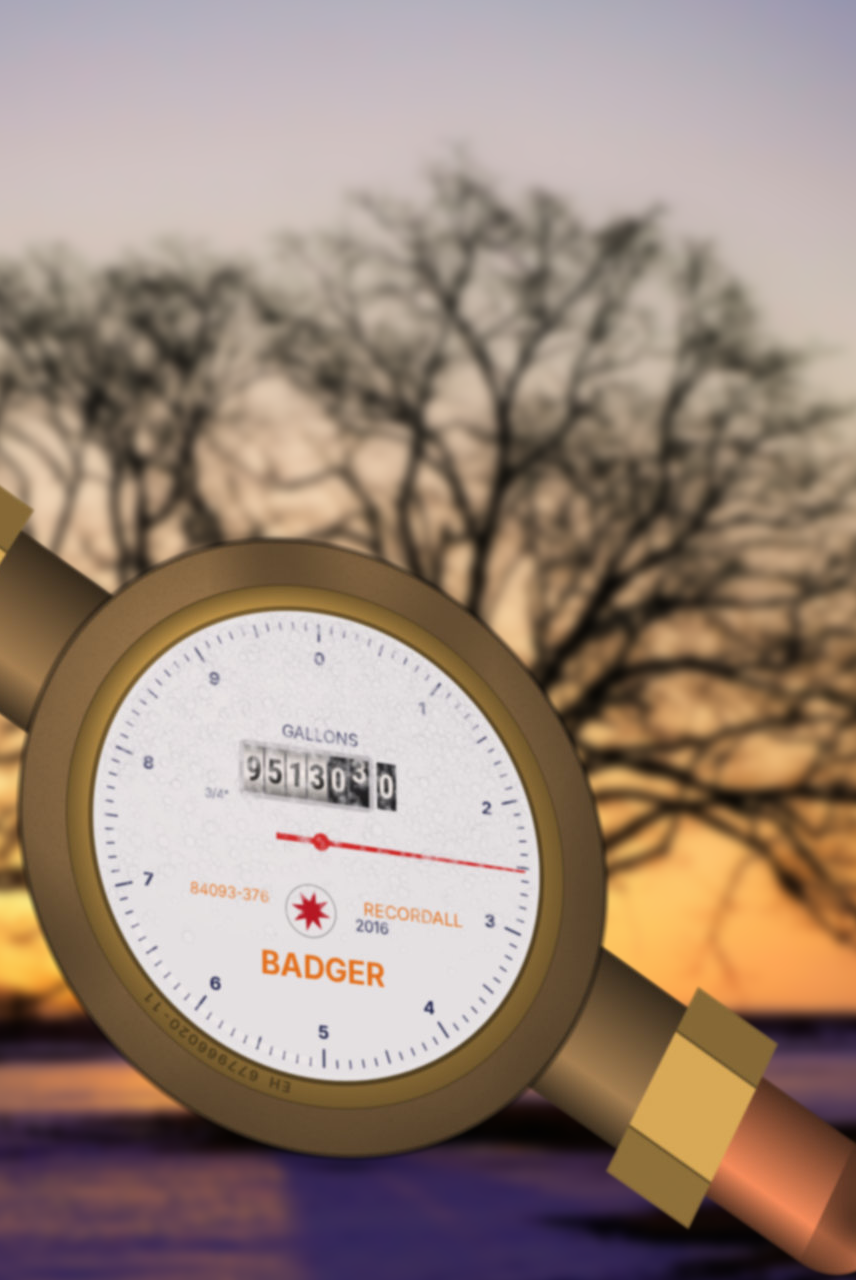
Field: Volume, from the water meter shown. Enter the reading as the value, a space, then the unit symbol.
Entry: 9513032.5 gal
